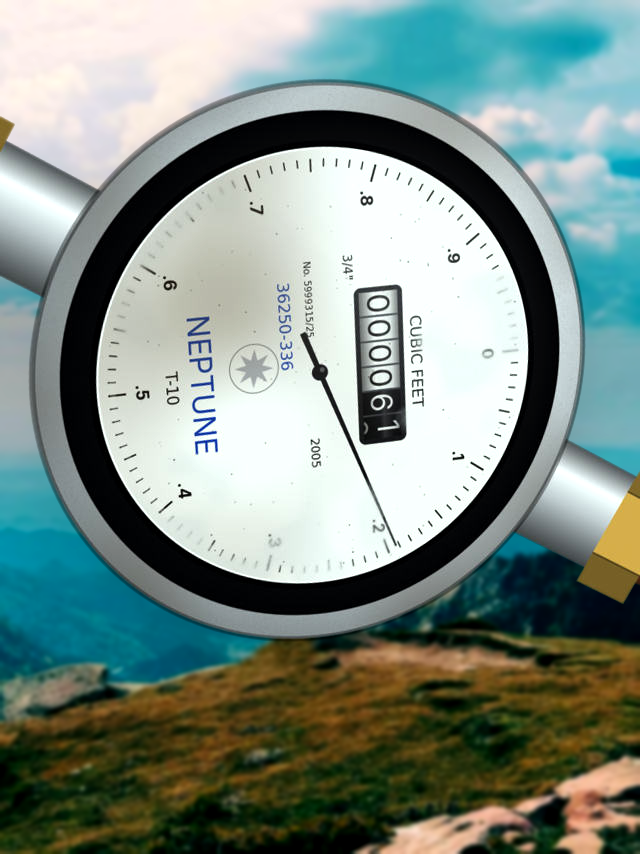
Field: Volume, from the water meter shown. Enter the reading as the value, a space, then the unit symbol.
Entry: 61.19 ft³
